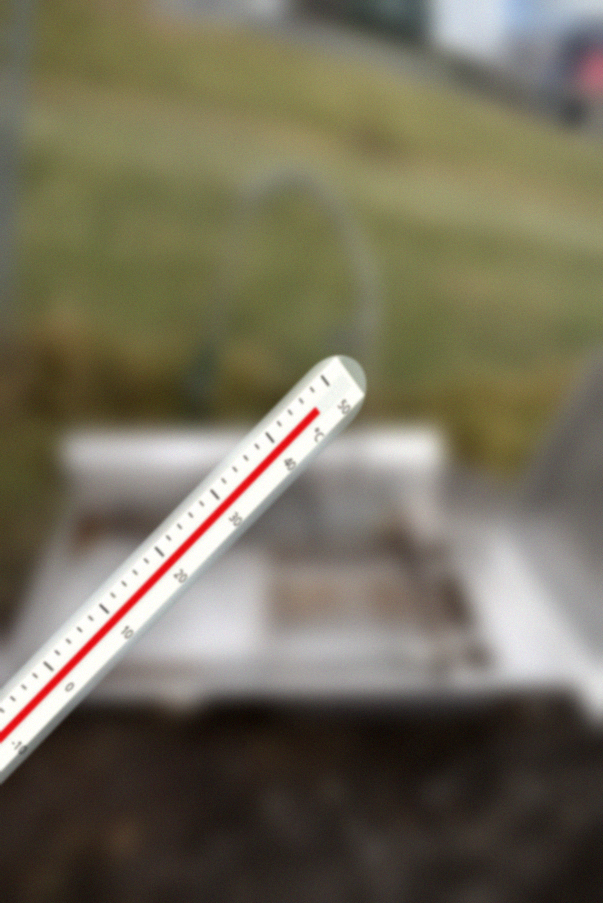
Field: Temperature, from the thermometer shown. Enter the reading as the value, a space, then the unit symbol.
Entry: 47 °C
